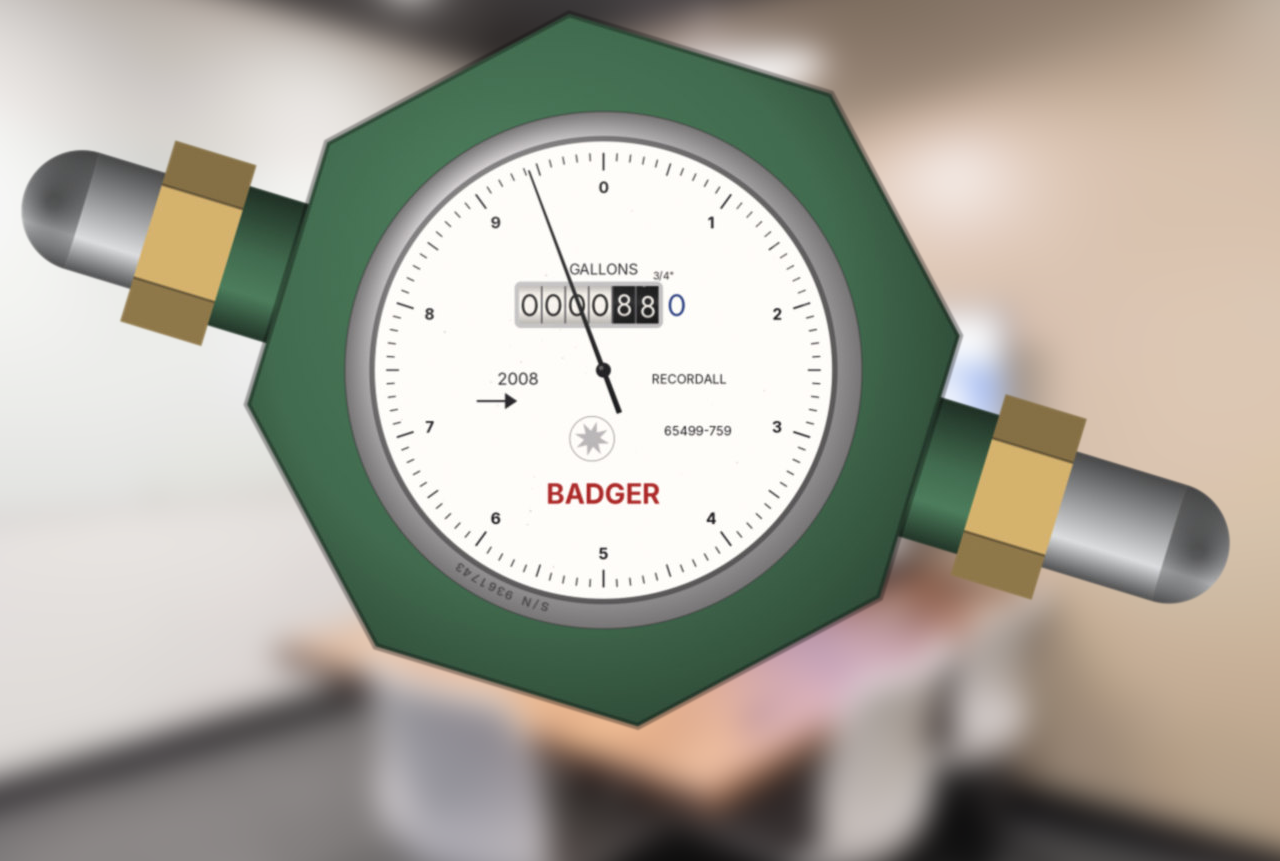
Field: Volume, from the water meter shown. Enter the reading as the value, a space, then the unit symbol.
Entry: 879.4 gal
